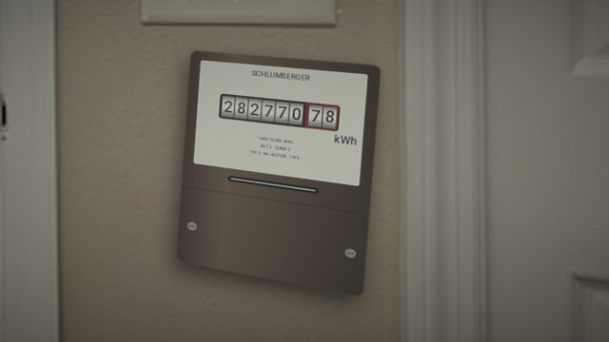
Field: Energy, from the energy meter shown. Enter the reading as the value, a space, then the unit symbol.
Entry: 282770.78 kWh
